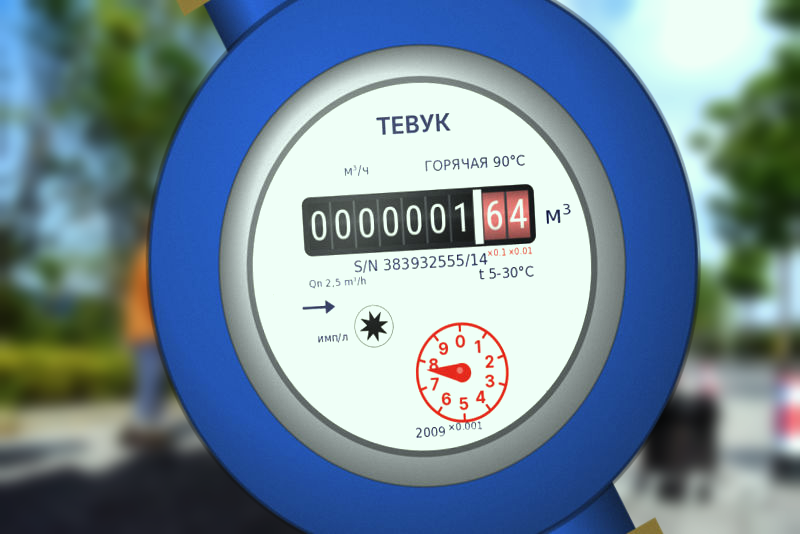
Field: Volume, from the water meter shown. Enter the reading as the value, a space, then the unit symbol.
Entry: 1.647 m³
